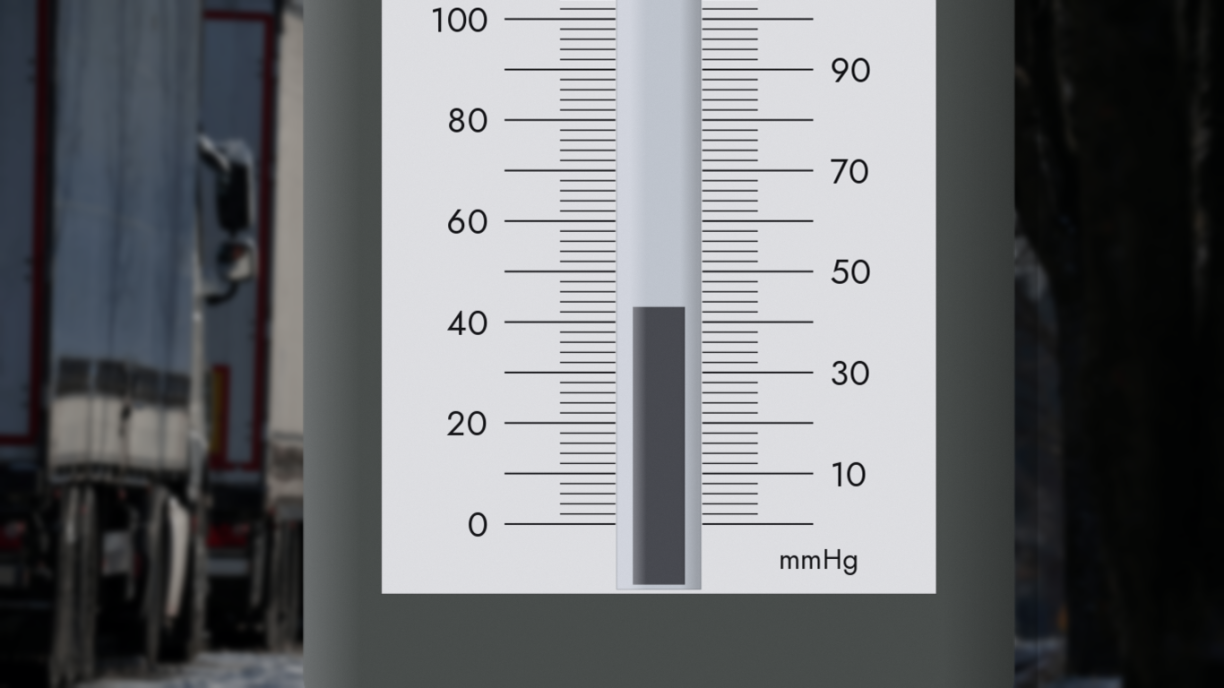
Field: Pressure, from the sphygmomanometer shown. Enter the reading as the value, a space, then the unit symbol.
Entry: 43 mmHg
